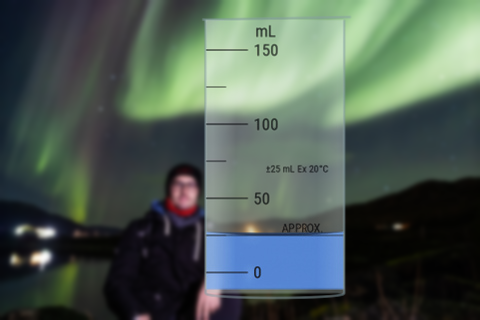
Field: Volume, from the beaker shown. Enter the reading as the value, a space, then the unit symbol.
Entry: 25 mL
